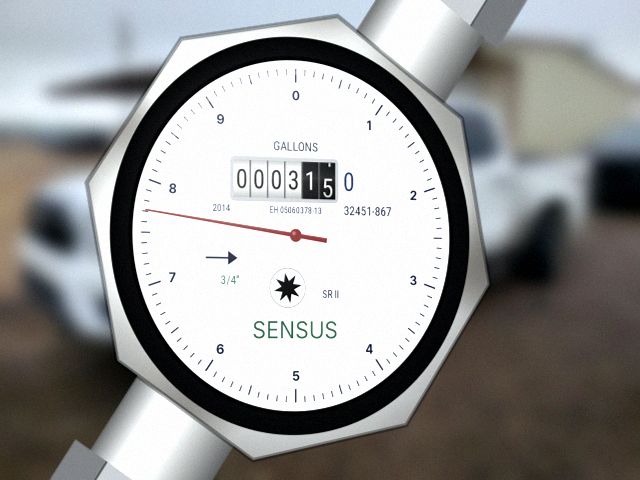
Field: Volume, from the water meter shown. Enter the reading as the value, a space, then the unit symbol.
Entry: 3147.7 gal
